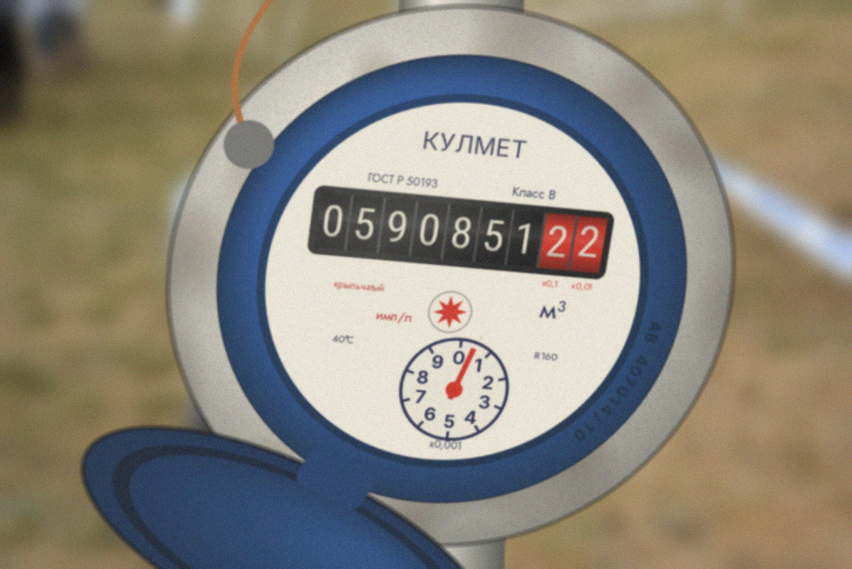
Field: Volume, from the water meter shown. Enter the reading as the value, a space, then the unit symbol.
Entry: 590851.220 m³
